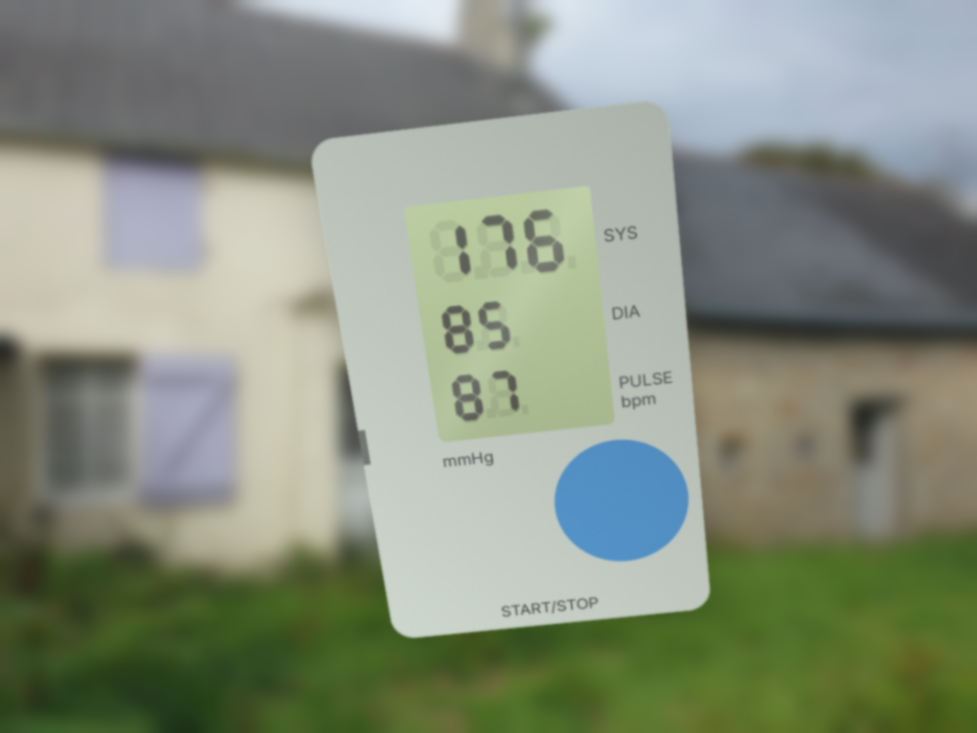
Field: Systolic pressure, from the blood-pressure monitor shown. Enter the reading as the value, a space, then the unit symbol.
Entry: 176 mmHg
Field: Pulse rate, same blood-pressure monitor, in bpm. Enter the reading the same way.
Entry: 87 bpm
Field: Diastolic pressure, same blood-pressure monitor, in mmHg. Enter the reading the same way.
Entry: 85 mmHg
